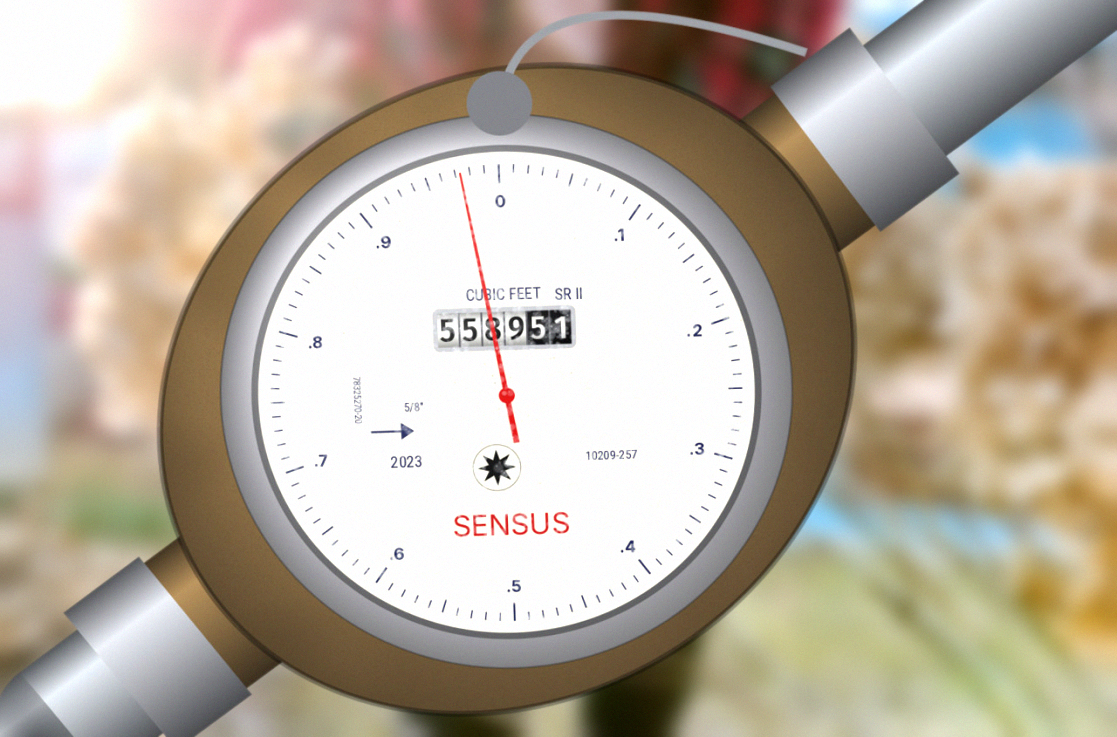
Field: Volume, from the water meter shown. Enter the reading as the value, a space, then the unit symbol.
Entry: 558950.97 ft³
